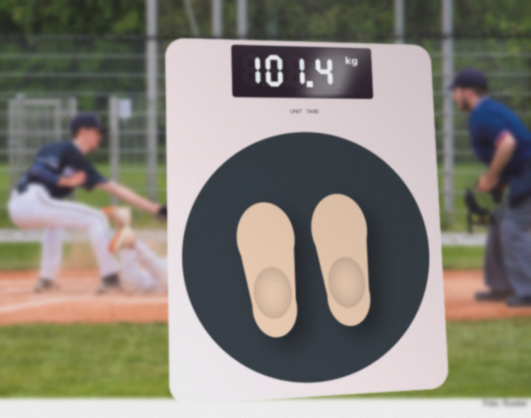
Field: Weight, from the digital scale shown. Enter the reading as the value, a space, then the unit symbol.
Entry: 101.4 kg
